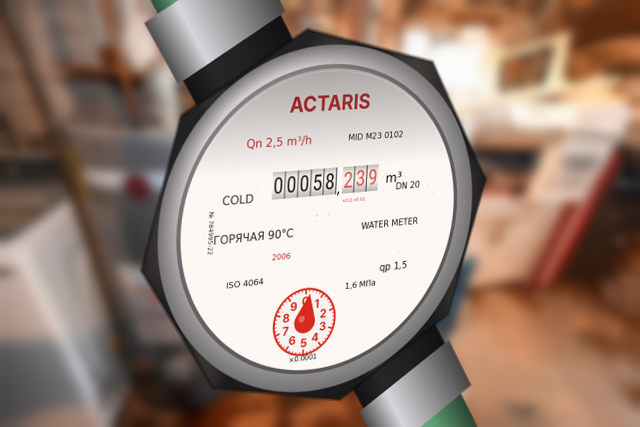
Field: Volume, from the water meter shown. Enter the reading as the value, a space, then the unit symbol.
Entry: 58.2390 m³
